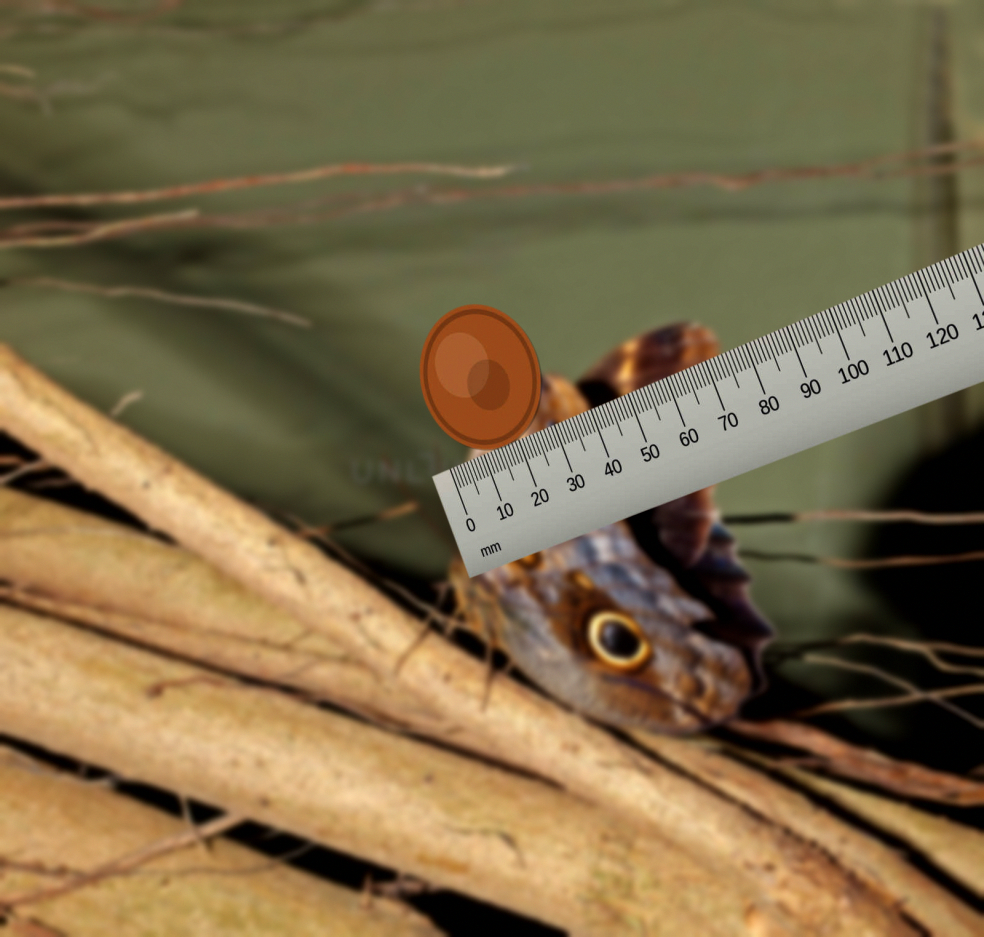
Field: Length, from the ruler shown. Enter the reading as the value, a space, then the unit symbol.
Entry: 32 mm
